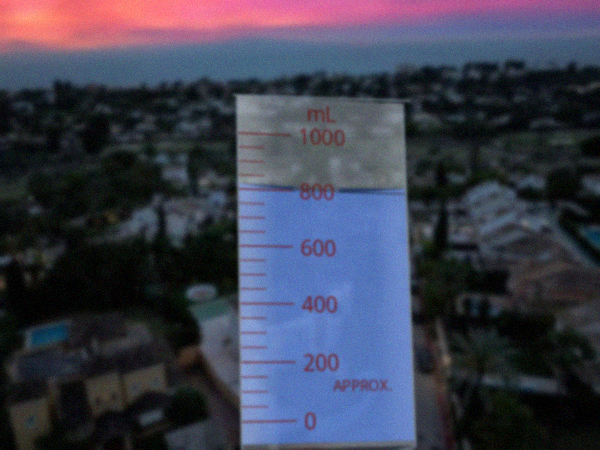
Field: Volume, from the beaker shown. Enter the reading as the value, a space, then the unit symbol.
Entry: 800 mL
